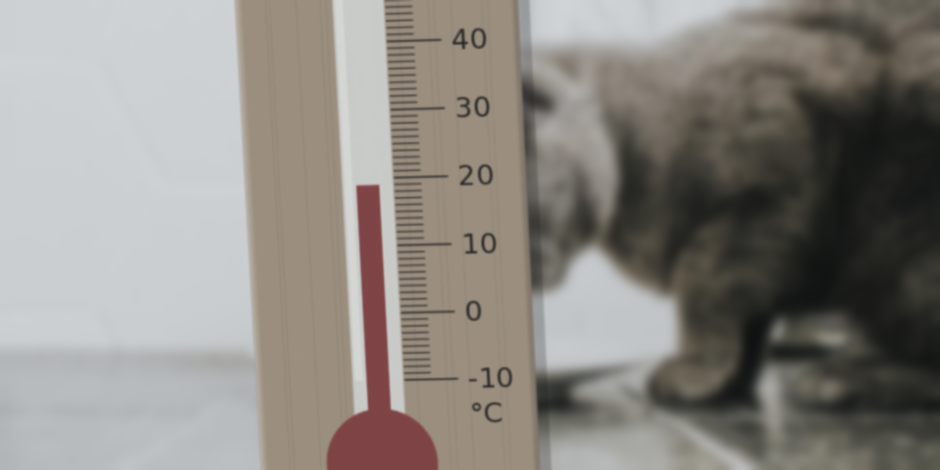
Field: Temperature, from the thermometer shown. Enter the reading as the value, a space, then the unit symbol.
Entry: 19 °C
